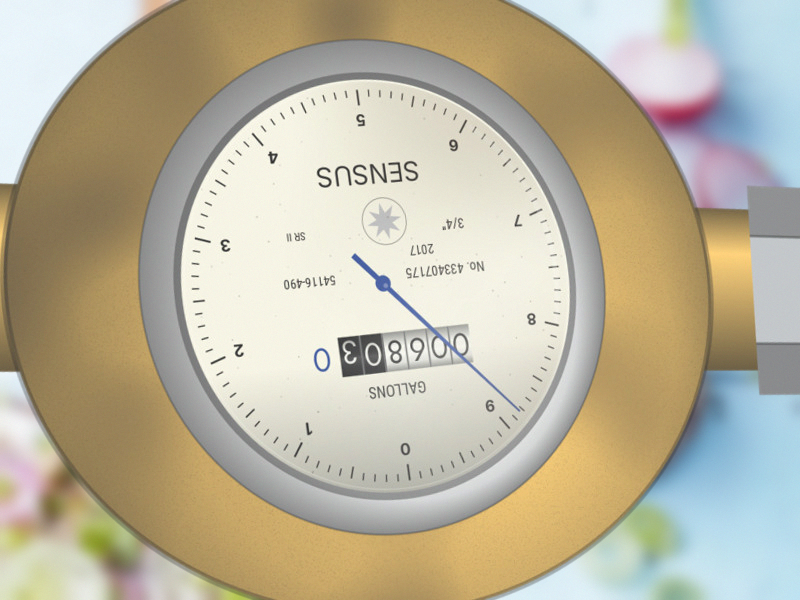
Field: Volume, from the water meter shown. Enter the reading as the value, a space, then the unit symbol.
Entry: 68028.8 gal
